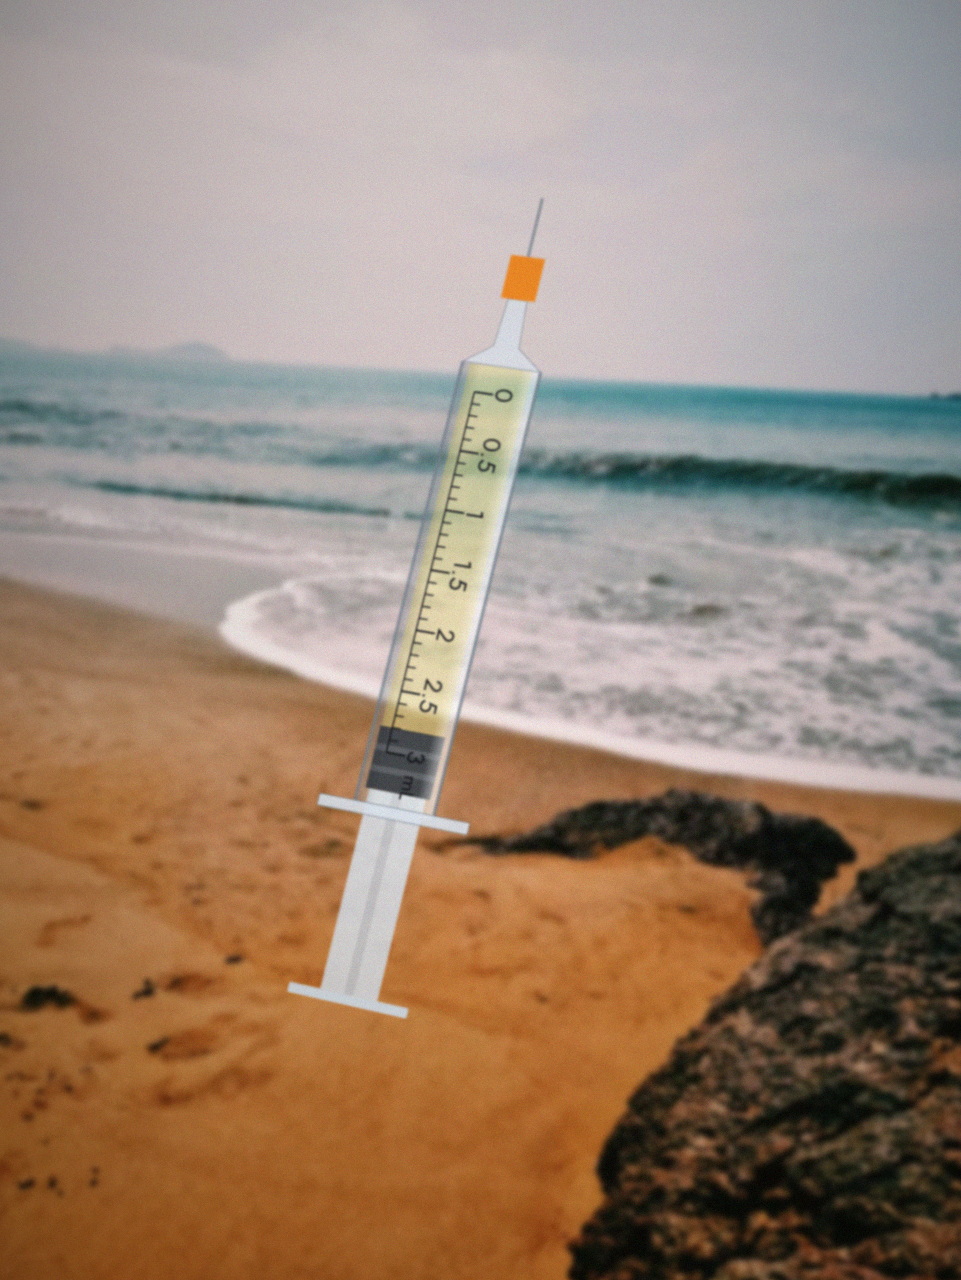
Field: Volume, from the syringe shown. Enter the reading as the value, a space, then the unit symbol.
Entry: 2.8 mL
